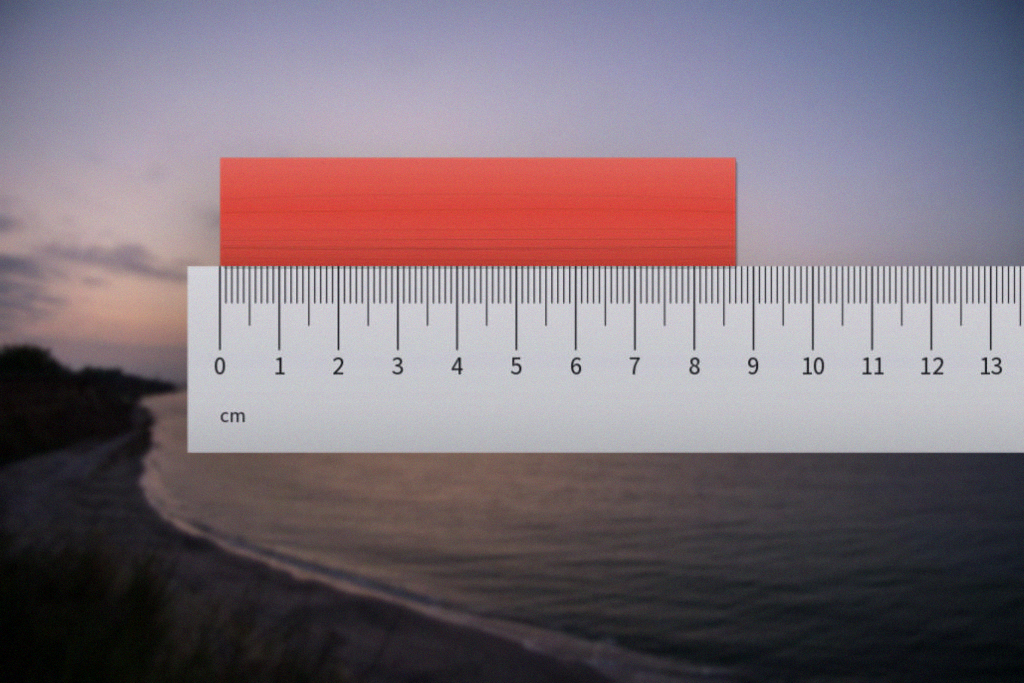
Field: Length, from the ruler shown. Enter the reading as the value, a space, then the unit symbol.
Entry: 8.7 cm
